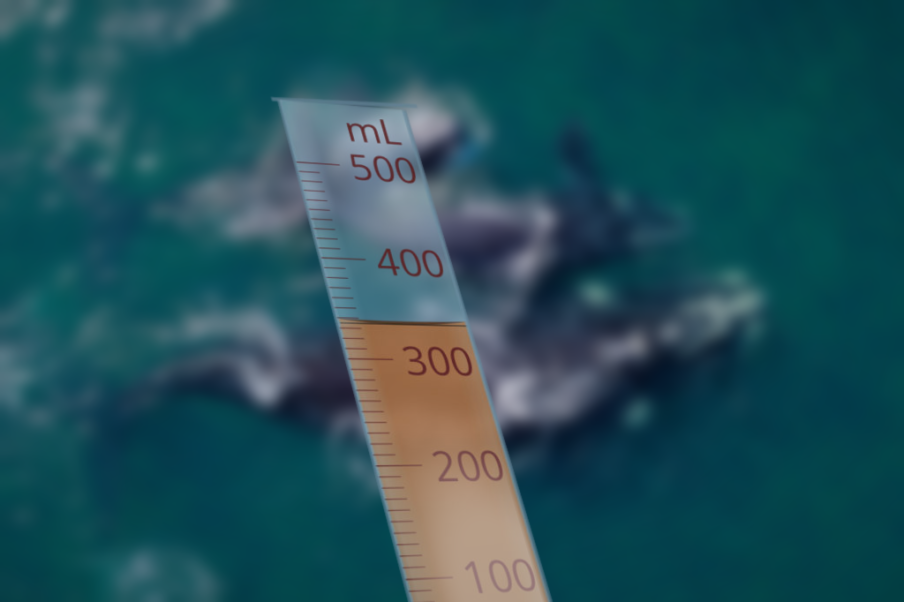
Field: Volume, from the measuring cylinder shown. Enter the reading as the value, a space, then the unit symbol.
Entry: 335 mL
